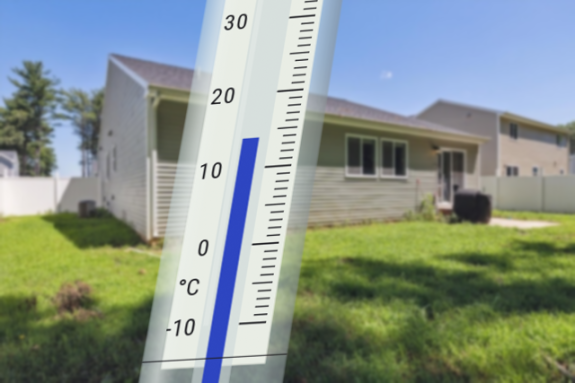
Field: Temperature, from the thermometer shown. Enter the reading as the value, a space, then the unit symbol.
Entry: 14 °C
